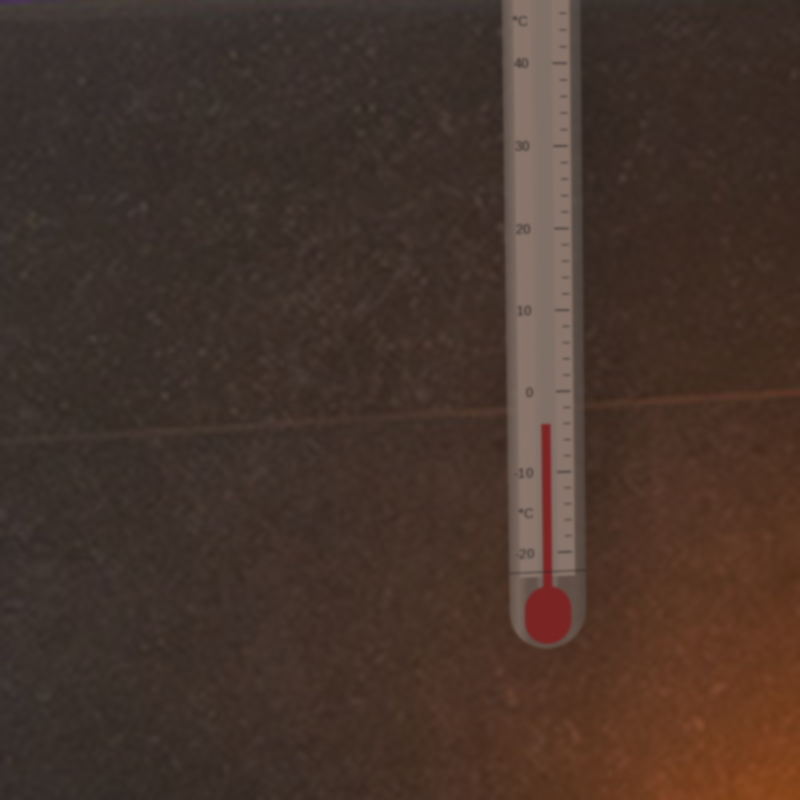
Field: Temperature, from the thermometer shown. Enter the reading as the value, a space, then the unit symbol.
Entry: -4 °C
